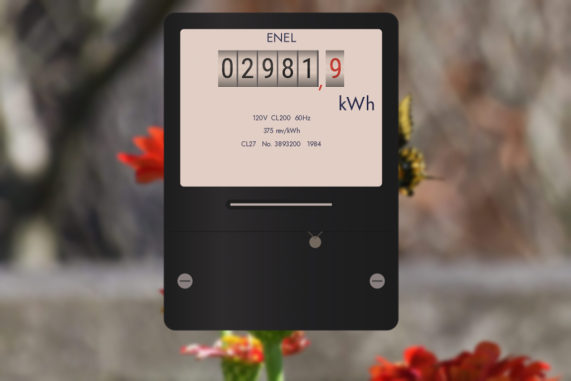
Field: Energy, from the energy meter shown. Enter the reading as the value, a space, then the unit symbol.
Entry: 2981.9 kWh
